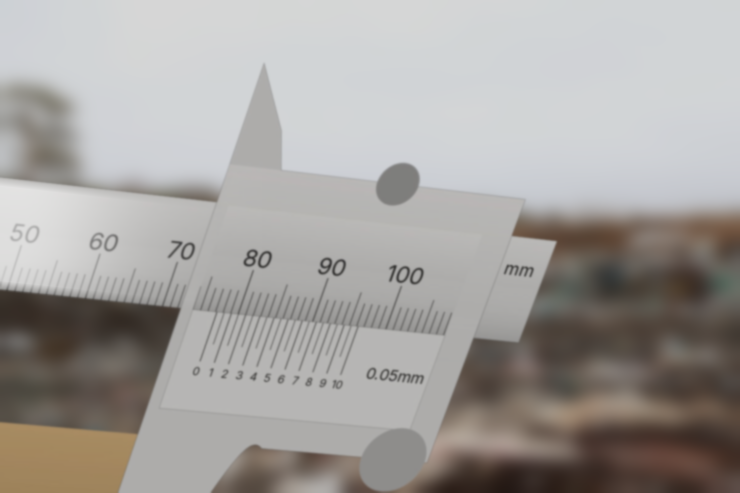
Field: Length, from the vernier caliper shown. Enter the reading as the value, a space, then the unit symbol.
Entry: 77.2 mm
